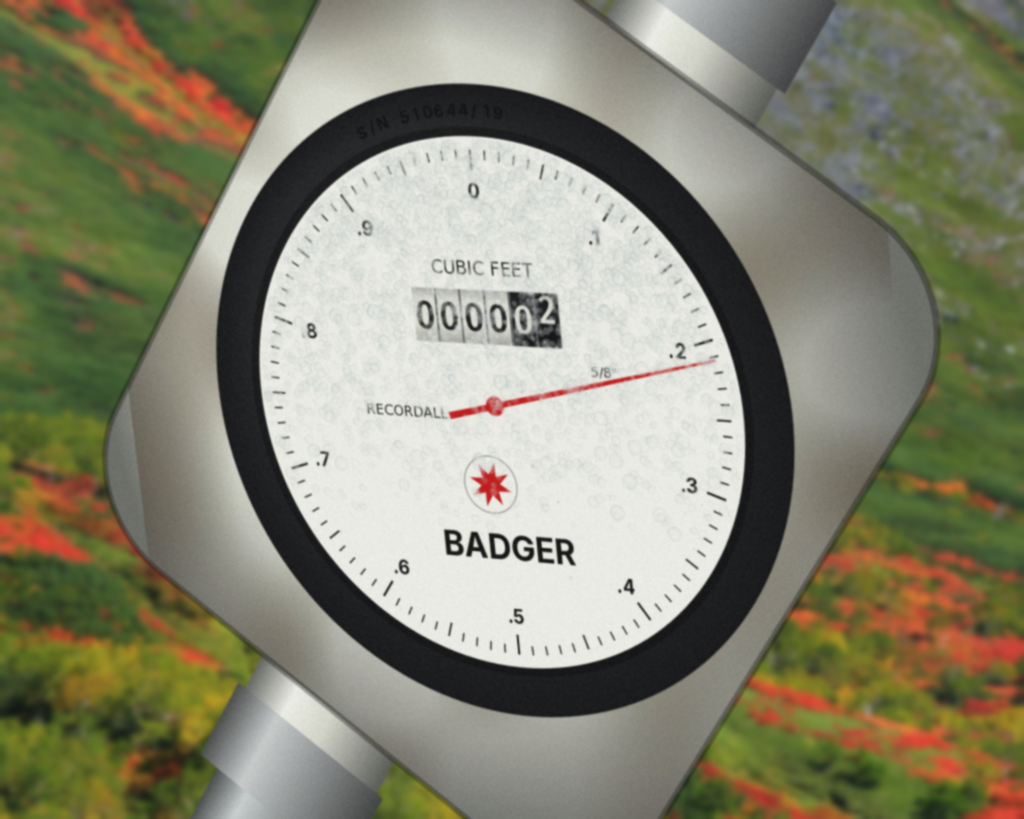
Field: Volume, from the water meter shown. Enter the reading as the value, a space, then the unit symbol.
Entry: 2.21 ft³
